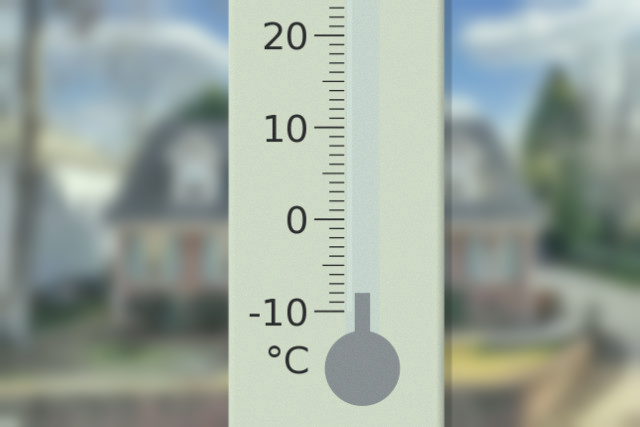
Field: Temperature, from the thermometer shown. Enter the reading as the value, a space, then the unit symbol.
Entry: -8 °C
